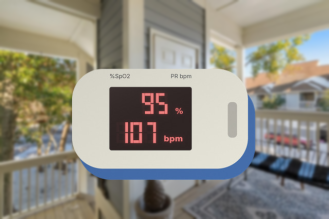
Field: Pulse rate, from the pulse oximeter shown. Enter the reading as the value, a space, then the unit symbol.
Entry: 107 bpm
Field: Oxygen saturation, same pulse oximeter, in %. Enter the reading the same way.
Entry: 95 %
